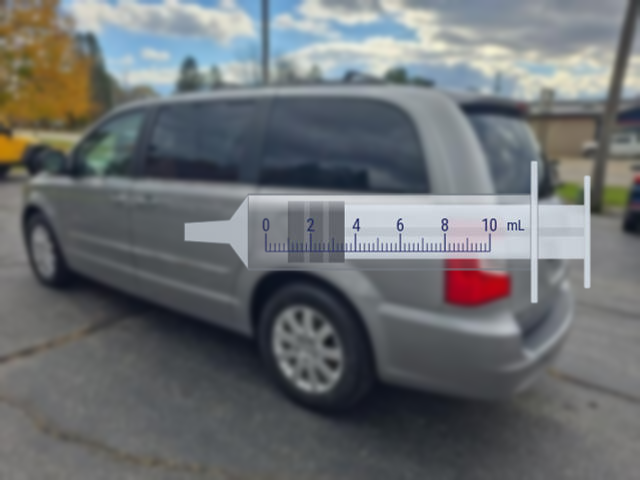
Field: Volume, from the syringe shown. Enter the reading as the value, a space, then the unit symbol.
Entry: 1 mL
